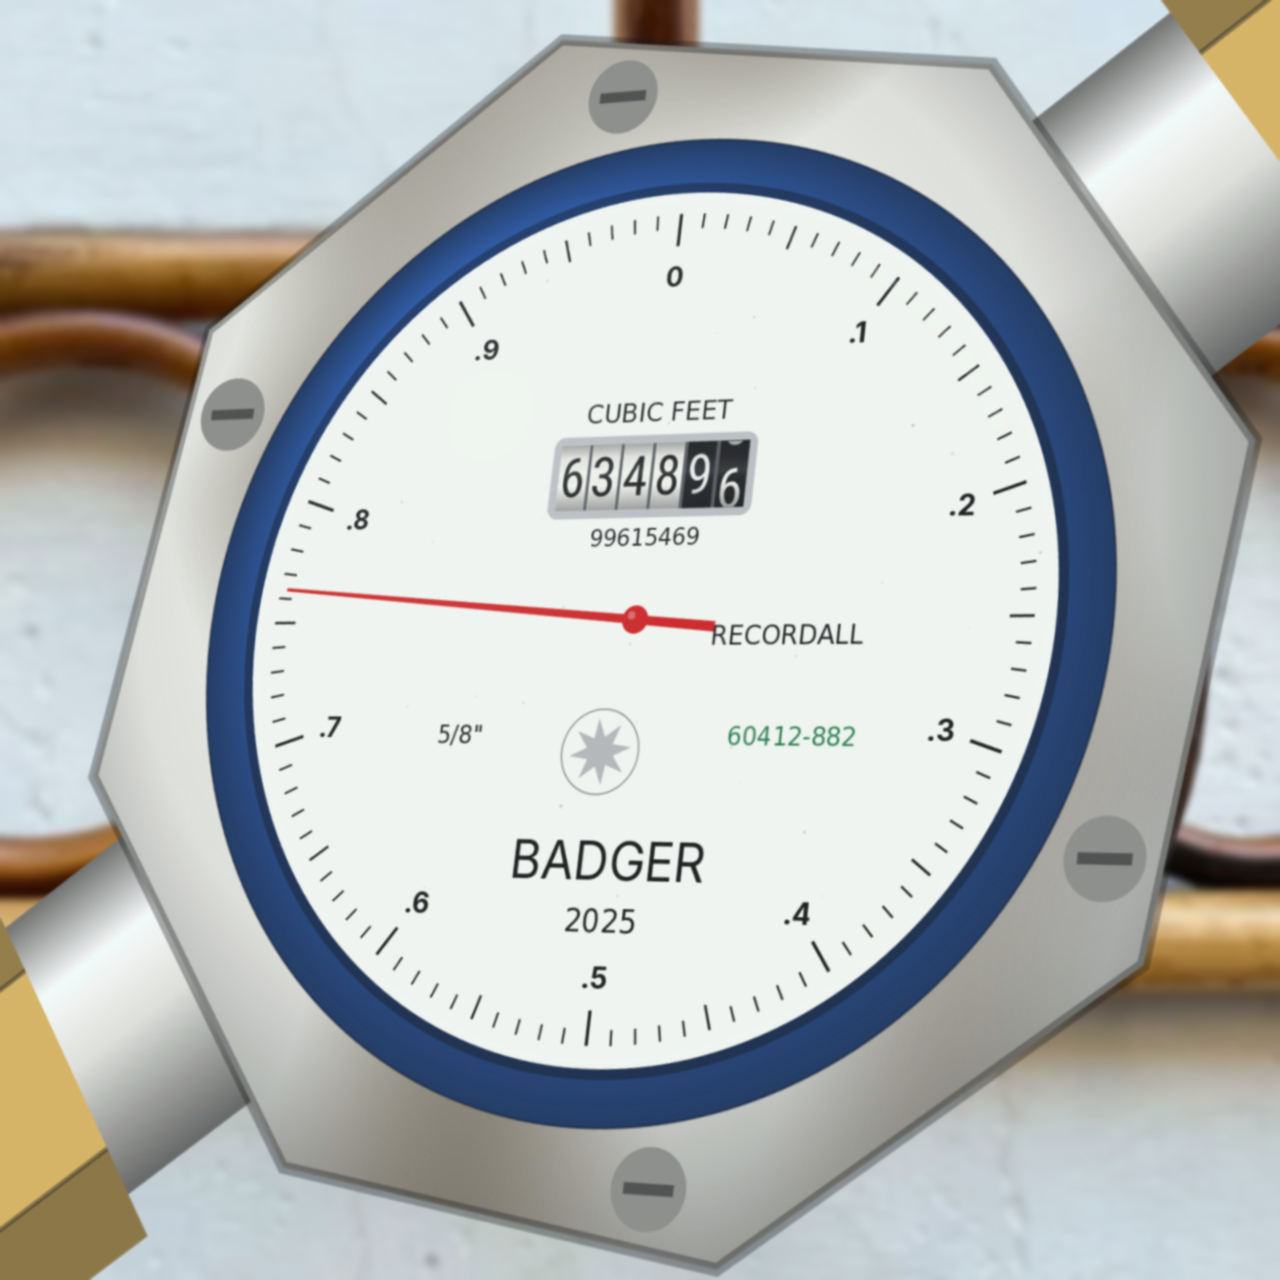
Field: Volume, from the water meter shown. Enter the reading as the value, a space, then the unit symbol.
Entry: 634895.76 ft³
